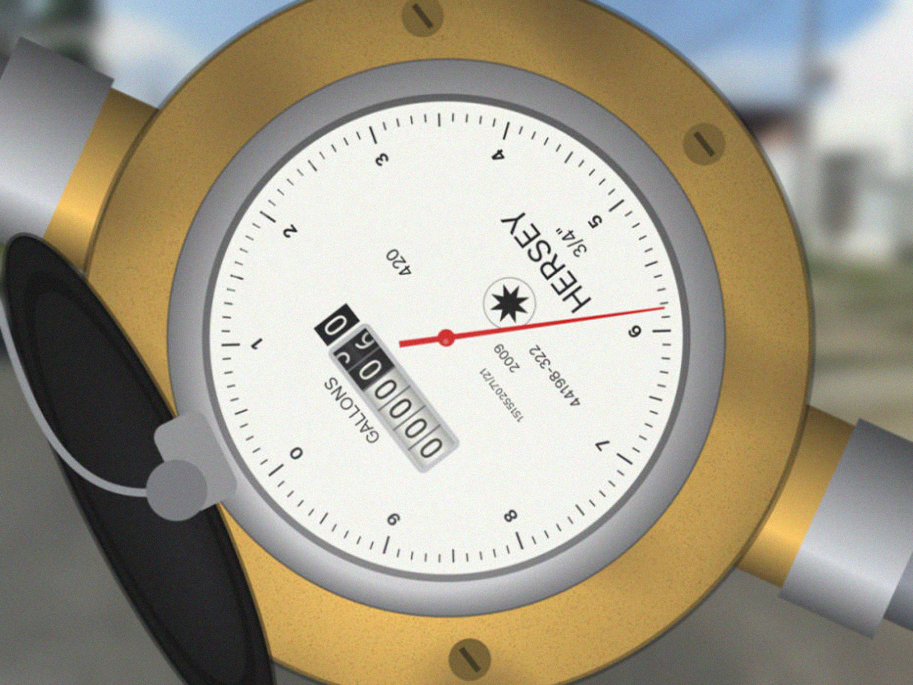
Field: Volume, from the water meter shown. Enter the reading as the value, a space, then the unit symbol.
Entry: 55.8 gal
